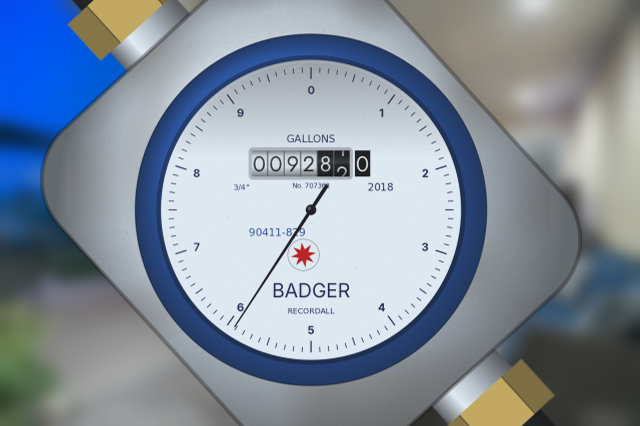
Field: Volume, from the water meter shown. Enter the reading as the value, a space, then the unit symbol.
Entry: 92815.9 gal
